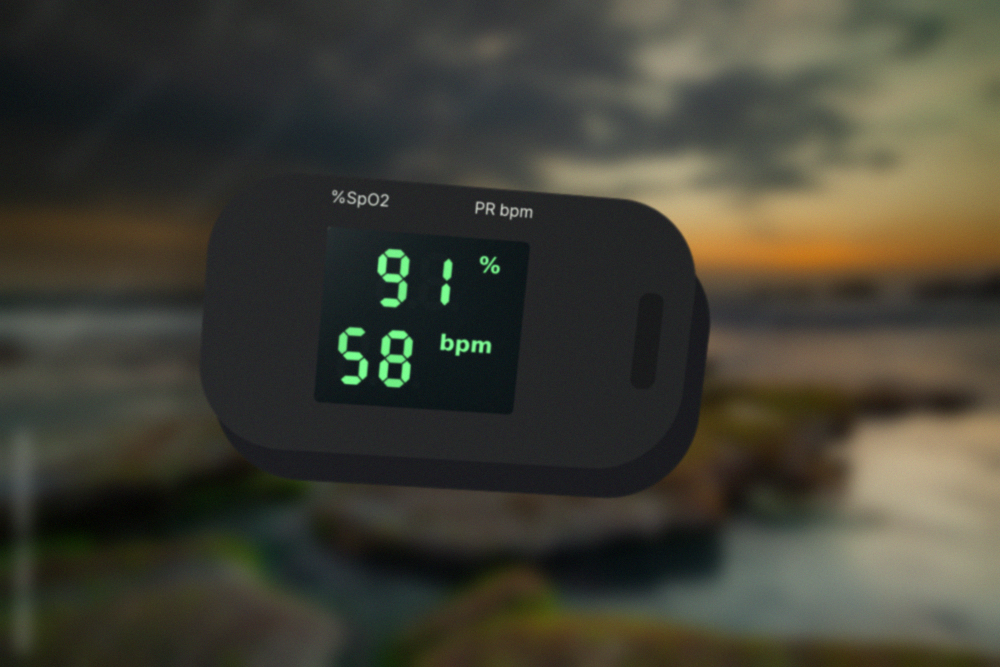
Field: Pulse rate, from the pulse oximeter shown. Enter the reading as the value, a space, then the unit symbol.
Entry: 58 bpm
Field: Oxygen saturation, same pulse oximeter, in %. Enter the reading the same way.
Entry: 91 %
